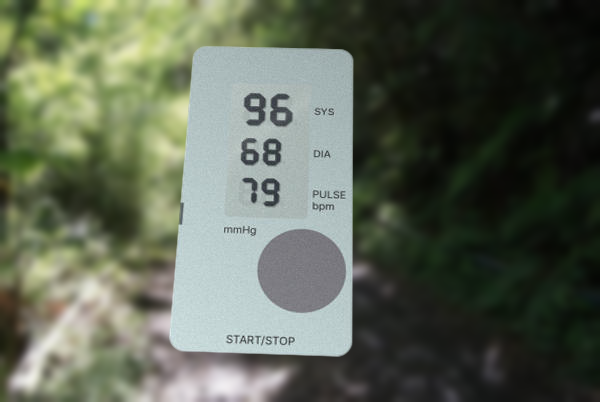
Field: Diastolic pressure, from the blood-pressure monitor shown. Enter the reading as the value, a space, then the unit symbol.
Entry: 68 mmHg
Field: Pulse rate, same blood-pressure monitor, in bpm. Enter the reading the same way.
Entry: 79 bpm
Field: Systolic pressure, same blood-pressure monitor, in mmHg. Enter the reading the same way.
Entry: 96 mmHg
